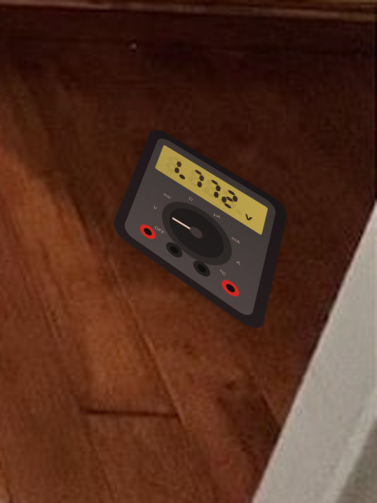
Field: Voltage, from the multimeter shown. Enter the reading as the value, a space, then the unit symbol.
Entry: 1.772 V
